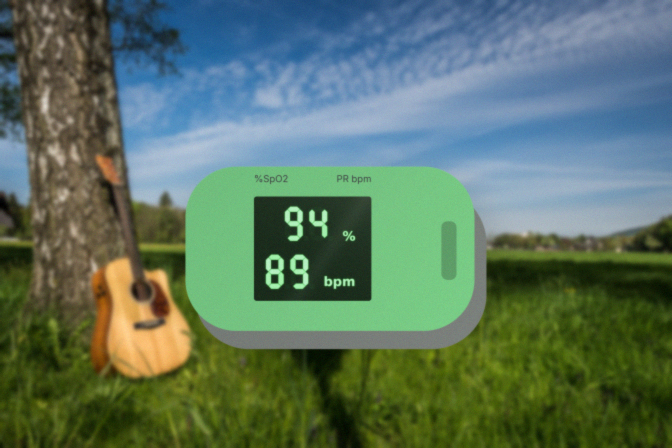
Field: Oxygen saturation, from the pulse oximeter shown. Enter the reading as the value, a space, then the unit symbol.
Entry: 94 %
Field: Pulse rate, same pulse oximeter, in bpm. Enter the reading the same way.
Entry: 89 bpm
